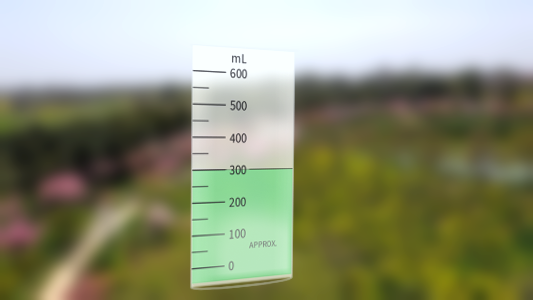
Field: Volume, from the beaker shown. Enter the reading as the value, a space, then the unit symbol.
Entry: 300 mL
